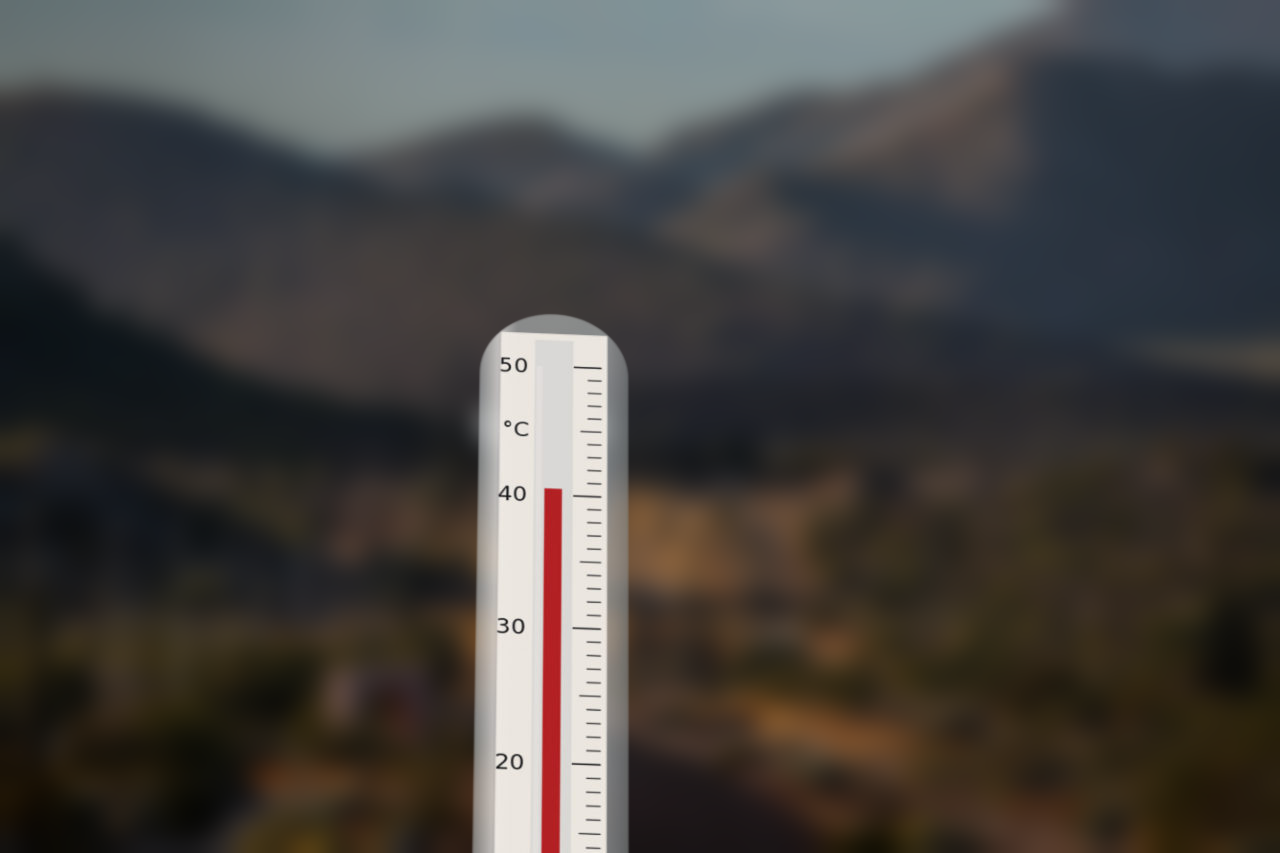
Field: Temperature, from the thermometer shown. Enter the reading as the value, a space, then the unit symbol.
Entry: 40.5 °C
